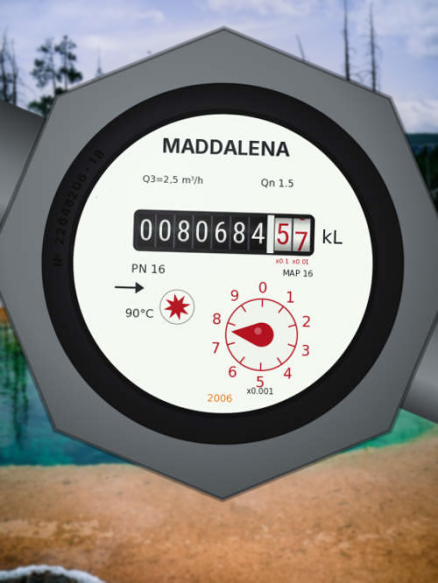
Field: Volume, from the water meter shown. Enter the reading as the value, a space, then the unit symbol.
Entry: 80684.567 kL
